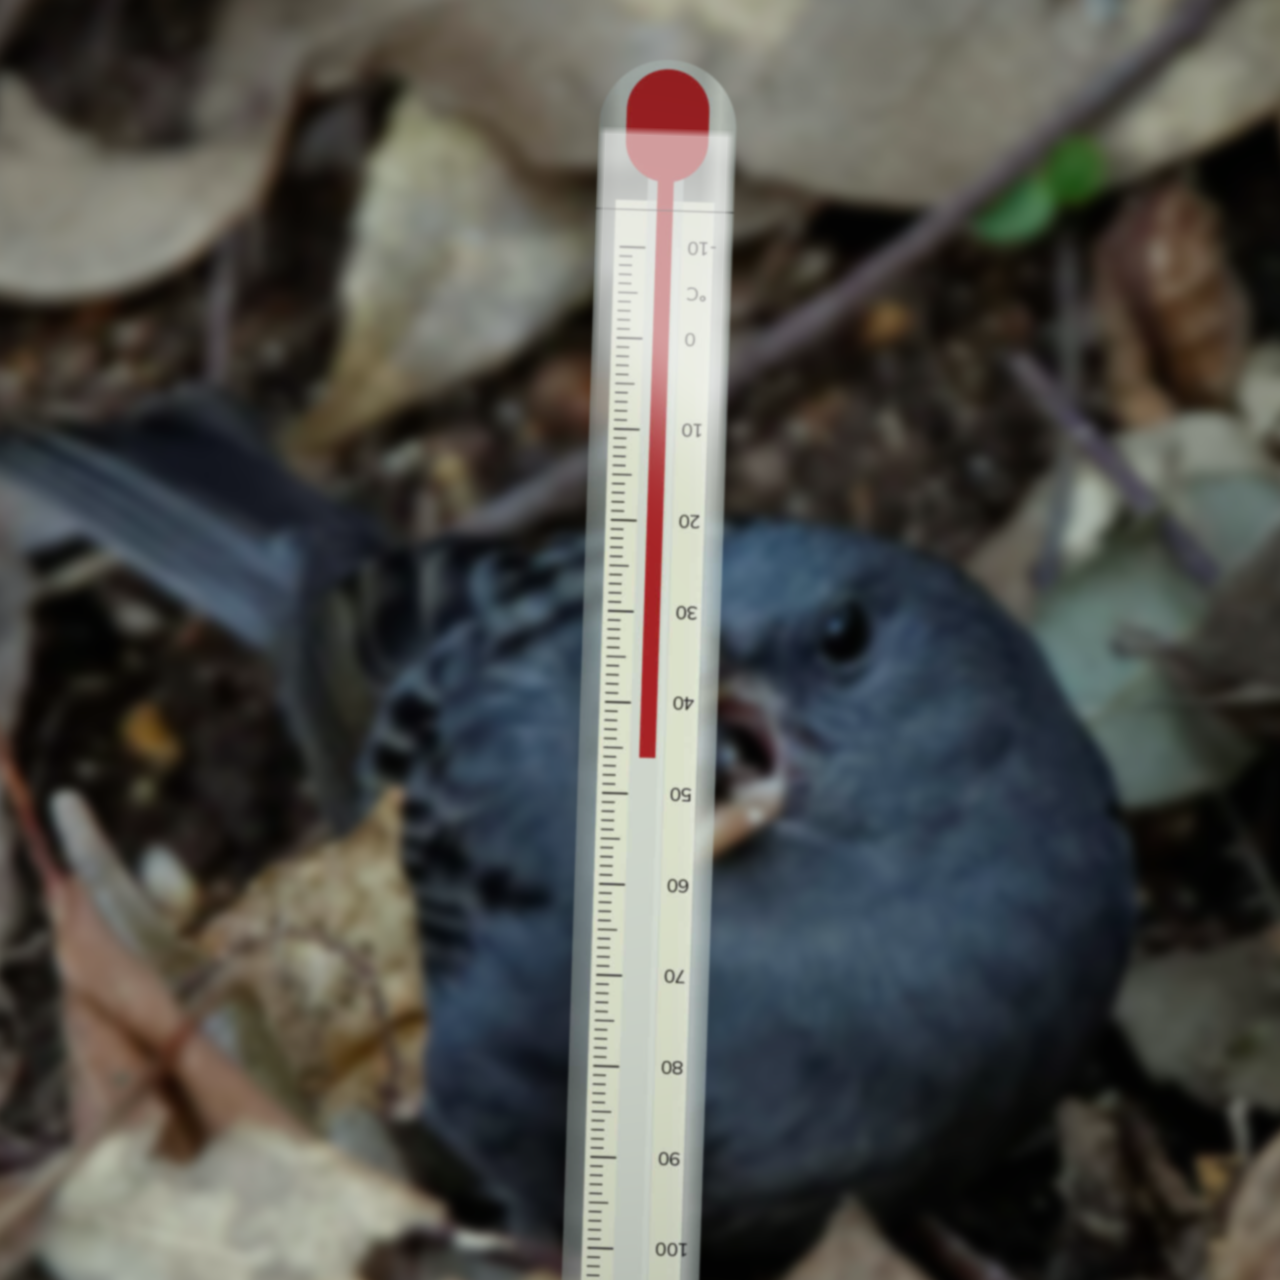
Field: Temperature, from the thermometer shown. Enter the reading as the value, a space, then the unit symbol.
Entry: 46 °C
